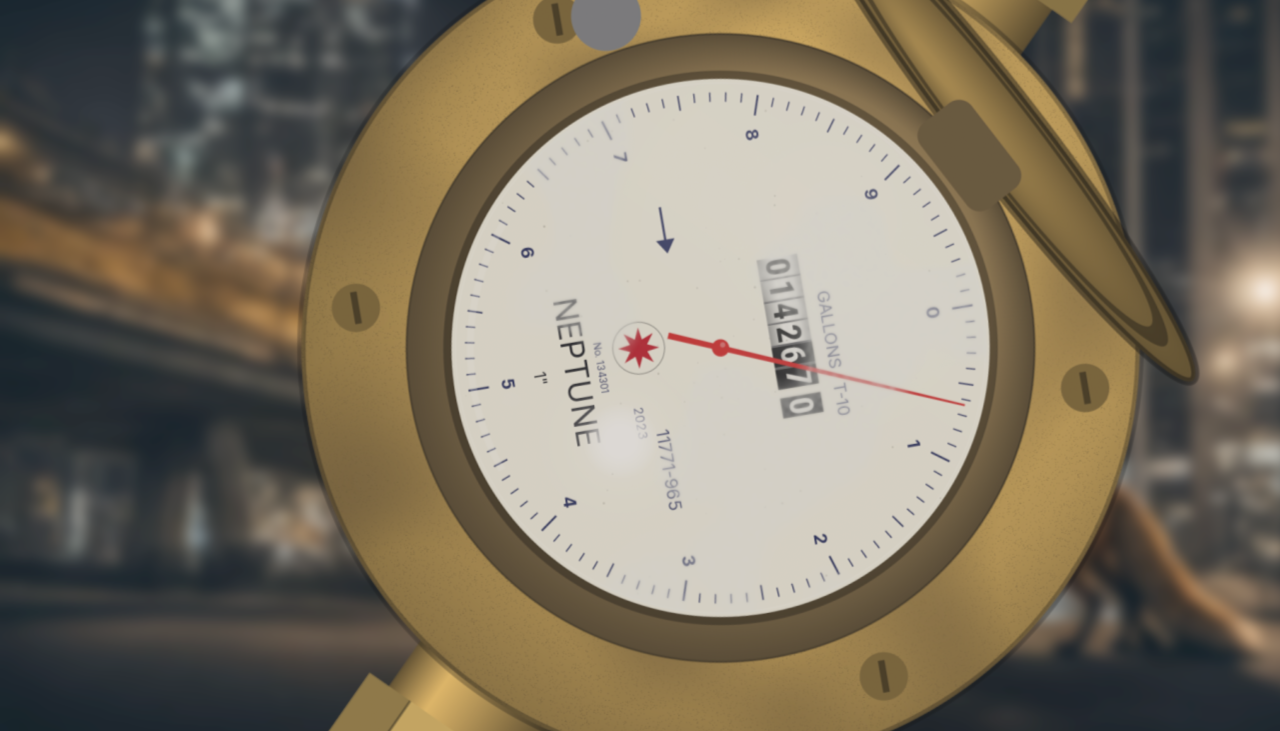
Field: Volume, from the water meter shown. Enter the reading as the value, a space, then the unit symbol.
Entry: 142670.6 gal
